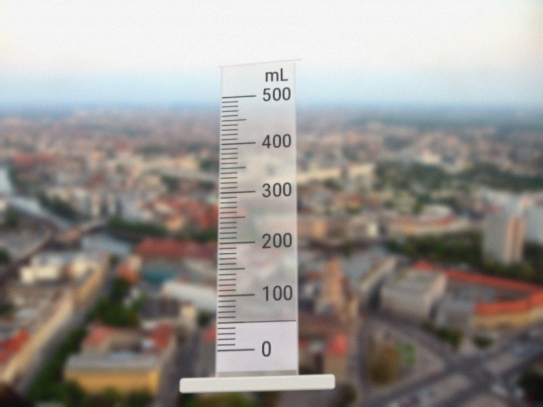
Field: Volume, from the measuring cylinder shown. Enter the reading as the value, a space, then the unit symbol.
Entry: 50 mL
